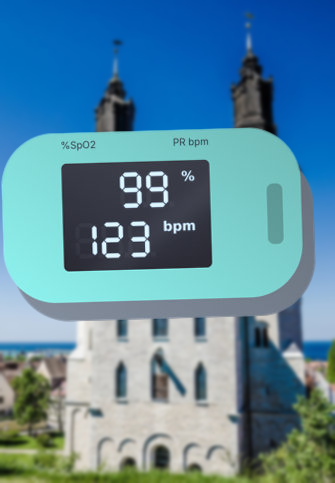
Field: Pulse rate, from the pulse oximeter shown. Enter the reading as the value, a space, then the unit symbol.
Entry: 123 bpm
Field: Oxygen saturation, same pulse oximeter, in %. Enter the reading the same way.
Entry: 99 %
